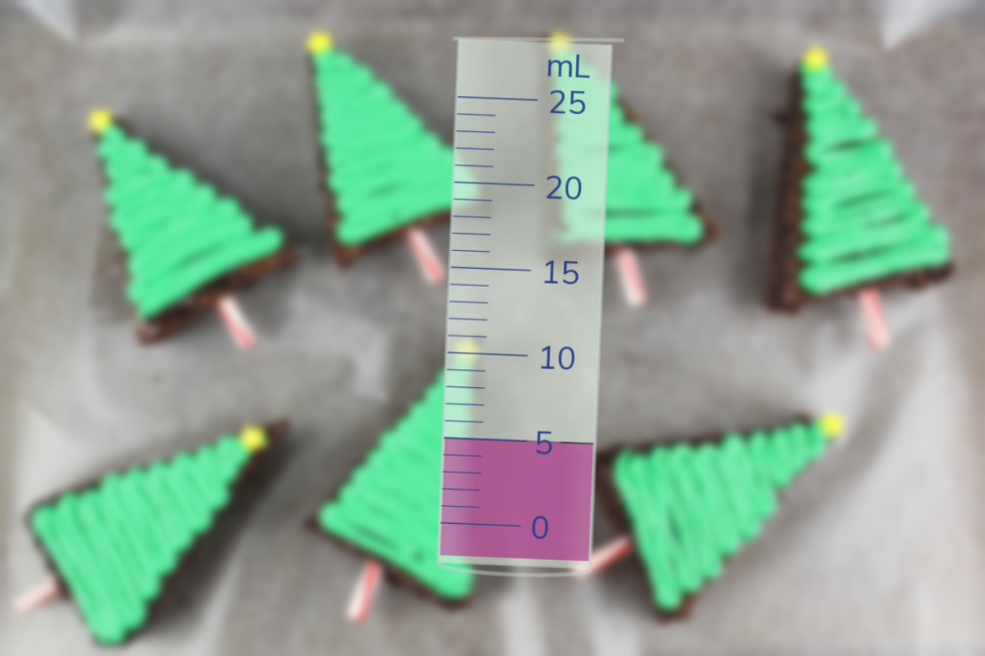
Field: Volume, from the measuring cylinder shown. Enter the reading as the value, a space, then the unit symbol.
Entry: 5 mL
